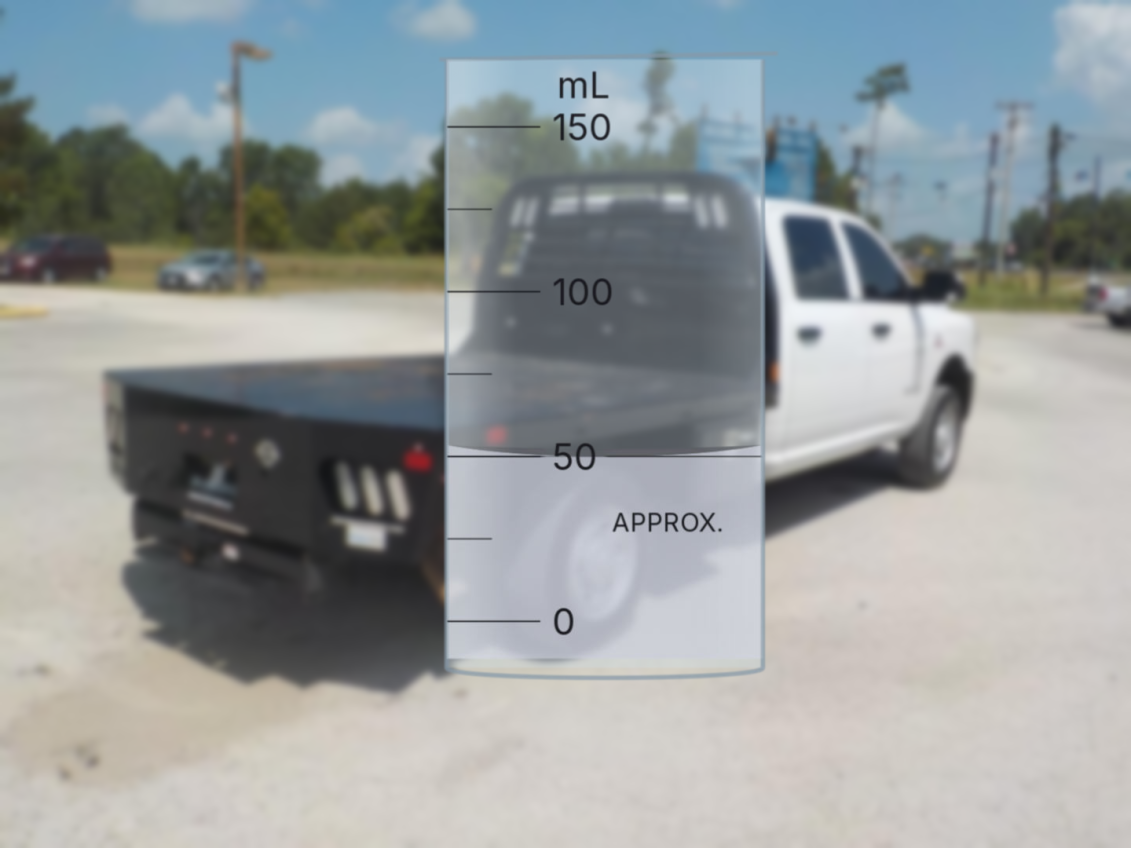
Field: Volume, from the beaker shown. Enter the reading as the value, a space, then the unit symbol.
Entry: 50 mL
